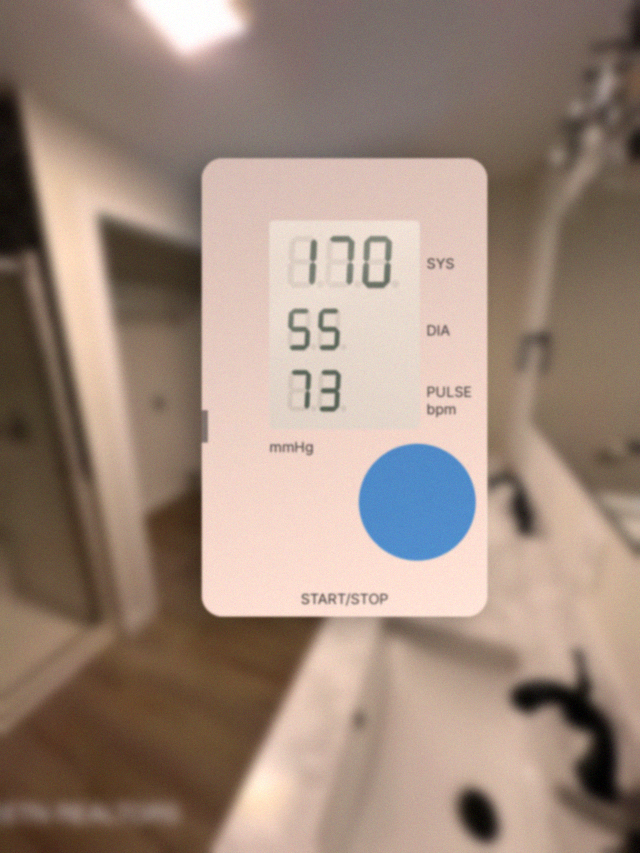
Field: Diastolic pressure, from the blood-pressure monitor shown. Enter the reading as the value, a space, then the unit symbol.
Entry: 55 mmHg
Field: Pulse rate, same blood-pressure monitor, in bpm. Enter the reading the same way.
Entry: 73 bpm
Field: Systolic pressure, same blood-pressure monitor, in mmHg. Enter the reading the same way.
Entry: 170 mmHg
